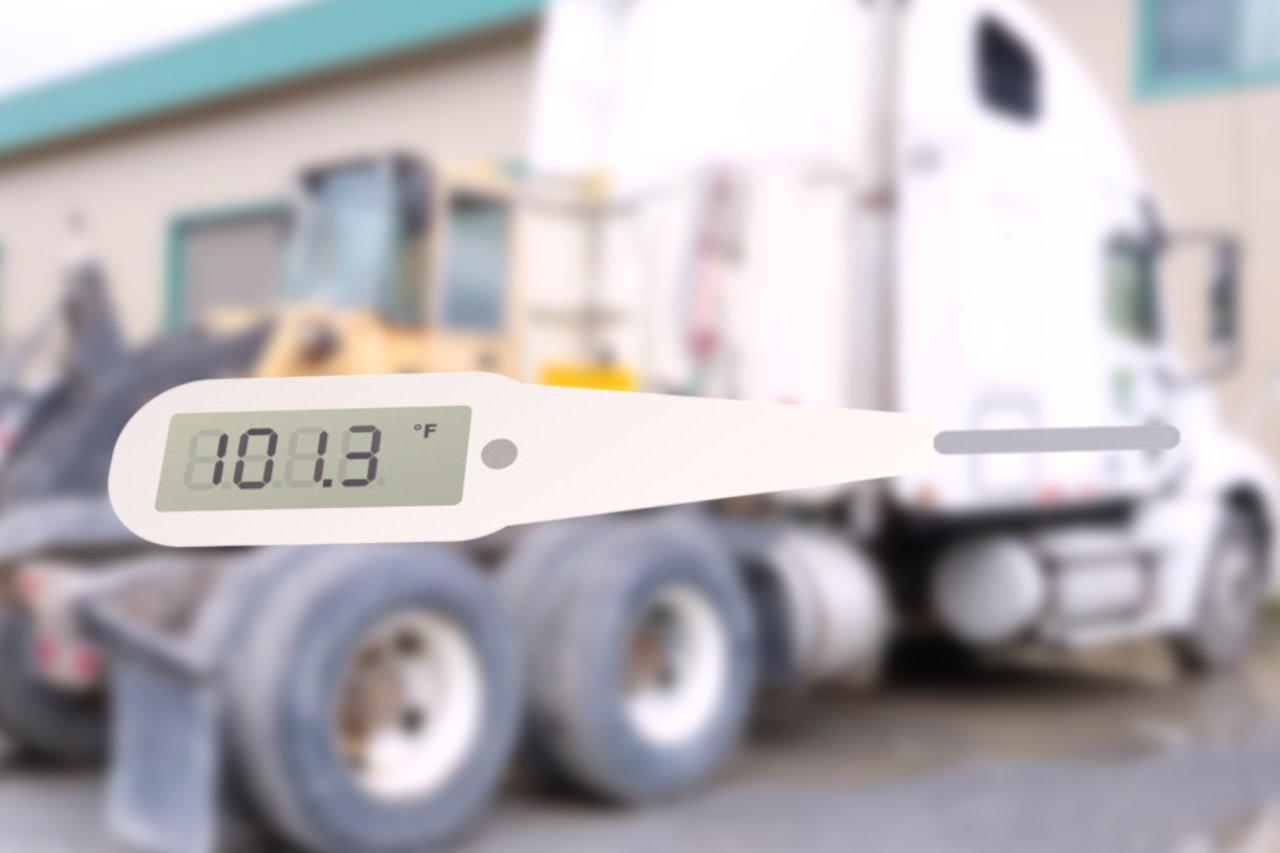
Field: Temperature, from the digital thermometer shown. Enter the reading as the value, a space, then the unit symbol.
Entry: 101.3 °F
